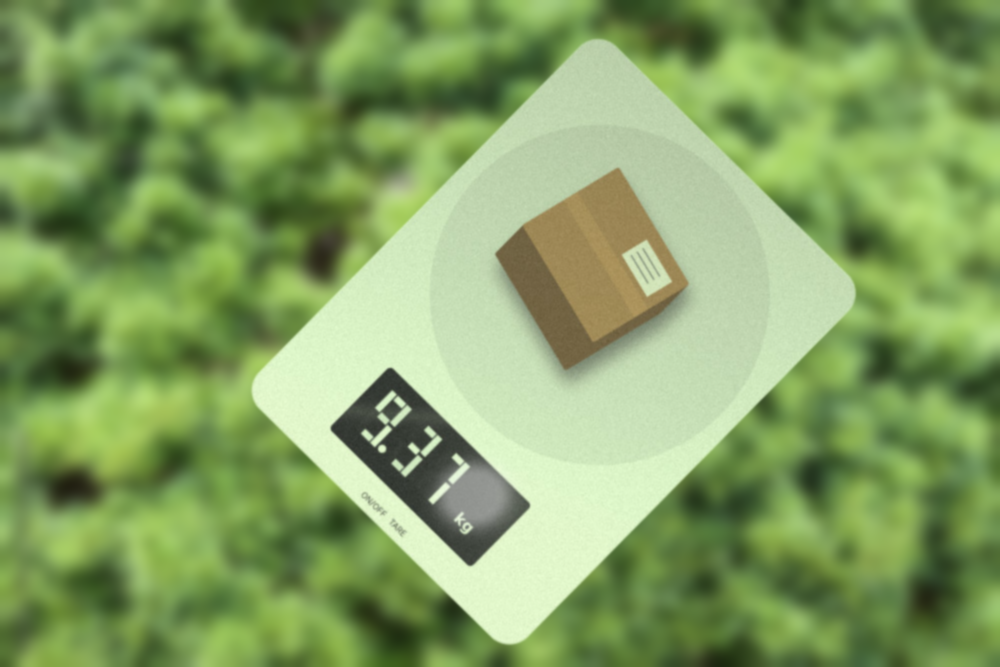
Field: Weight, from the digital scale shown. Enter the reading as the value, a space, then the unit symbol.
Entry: 9.37 kg
